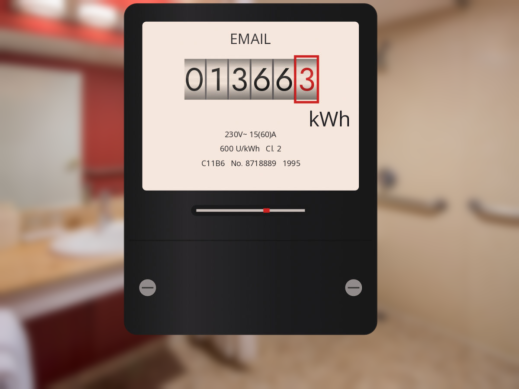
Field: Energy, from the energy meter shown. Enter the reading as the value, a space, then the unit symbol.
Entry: 1366.3 kWh
